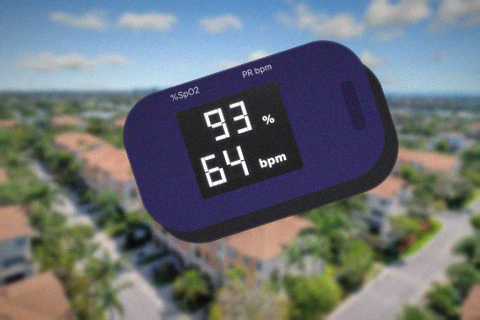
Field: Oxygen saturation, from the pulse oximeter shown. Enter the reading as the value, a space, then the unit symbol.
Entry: 93 %
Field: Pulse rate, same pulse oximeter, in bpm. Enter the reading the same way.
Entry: 64 bpm
